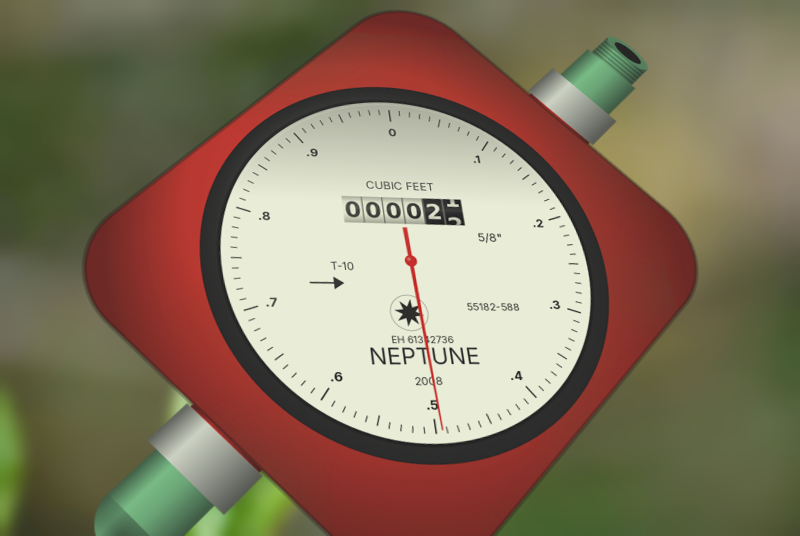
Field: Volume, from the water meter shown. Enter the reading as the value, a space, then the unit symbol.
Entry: 21.49 ft³
